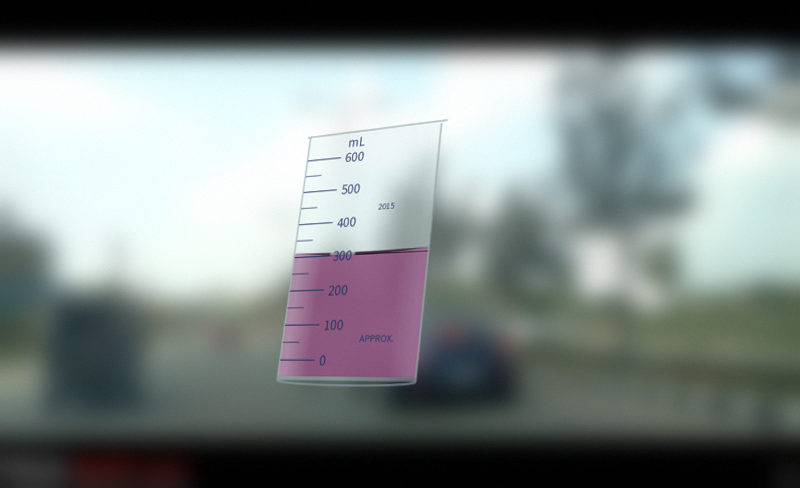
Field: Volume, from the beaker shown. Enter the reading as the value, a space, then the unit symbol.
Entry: 300 mL
